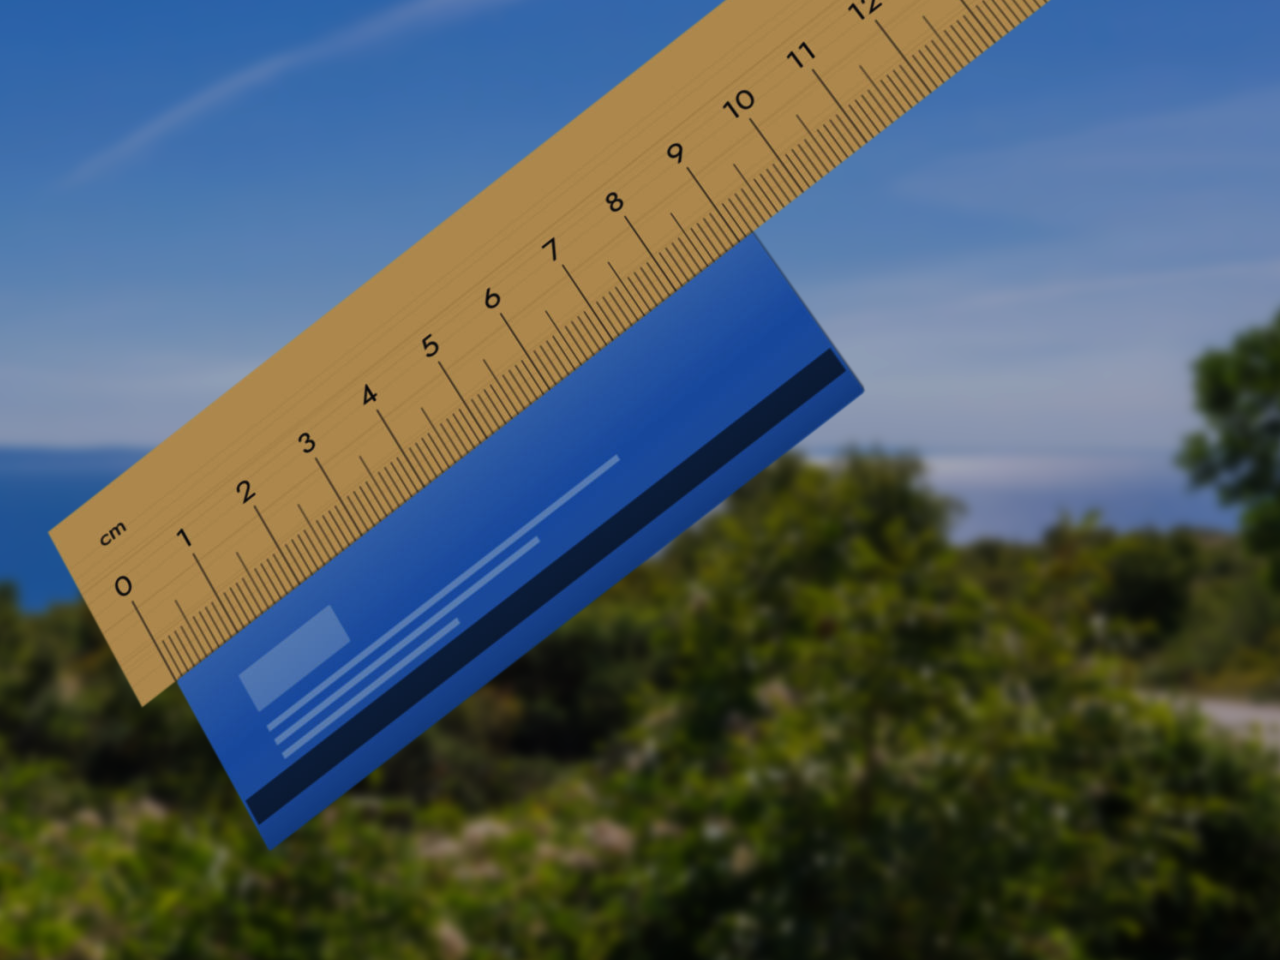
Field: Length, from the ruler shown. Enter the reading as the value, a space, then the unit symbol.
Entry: 9.2 cm
